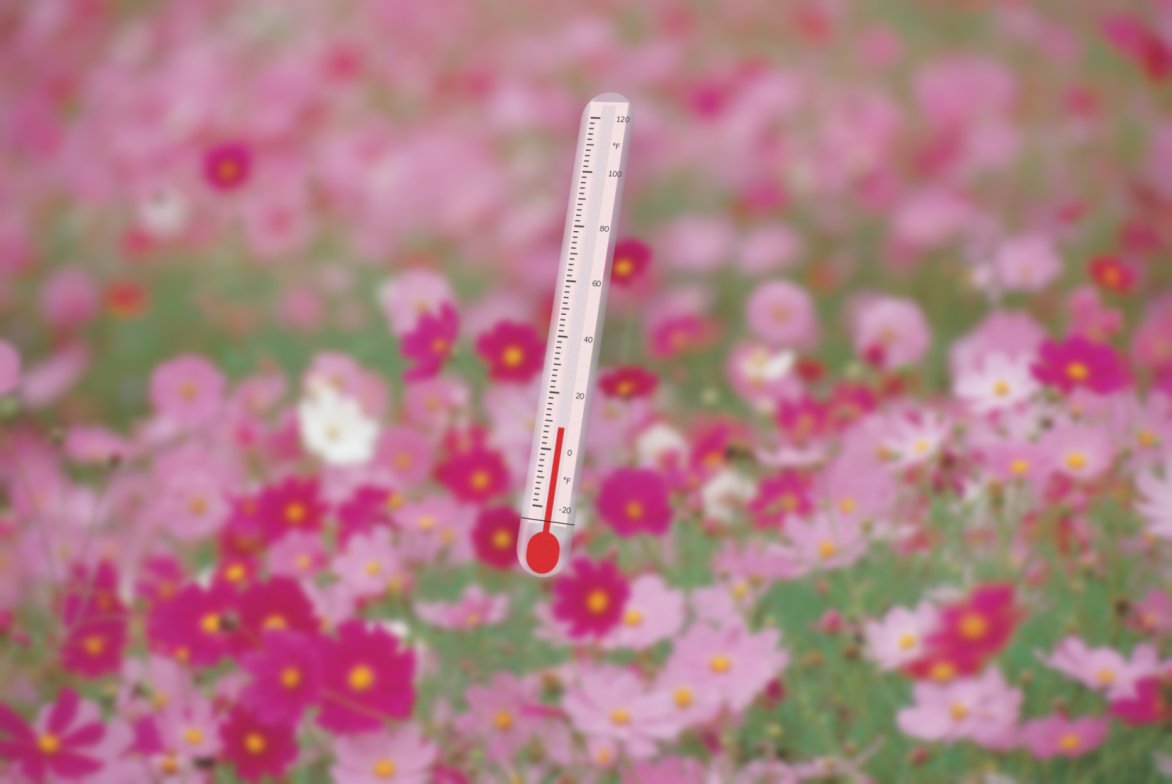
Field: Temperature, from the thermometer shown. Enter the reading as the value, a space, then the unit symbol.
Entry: 8 °F
